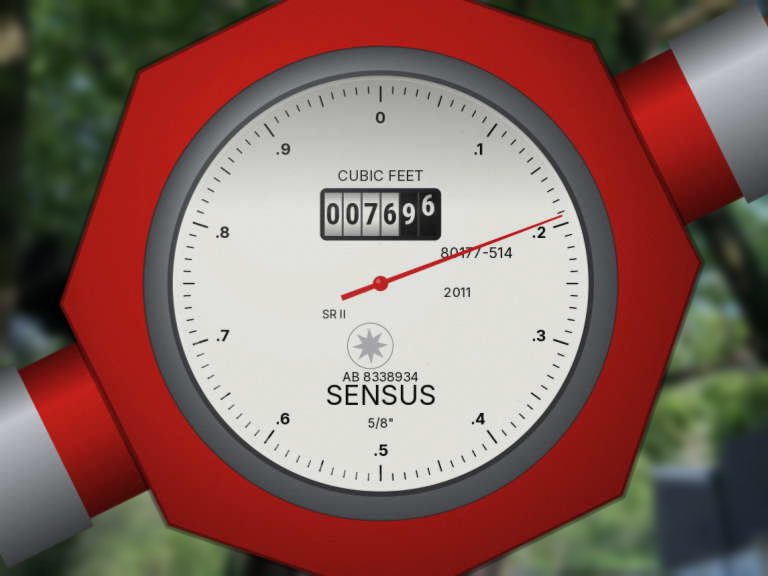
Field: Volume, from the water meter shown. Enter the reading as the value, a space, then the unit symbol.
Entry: 7696.19 ft³
